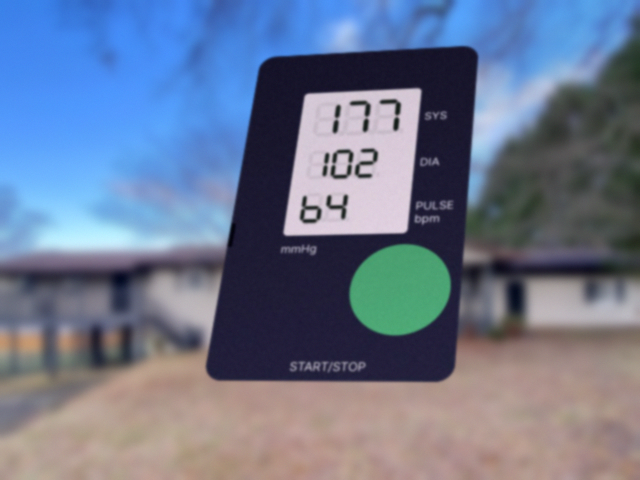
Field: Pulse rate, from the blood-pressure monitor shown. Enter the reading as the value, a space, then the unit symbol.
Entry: 64 bpm
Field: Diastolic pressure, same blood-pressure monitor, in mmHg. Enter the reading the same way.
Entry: 102 mmHg
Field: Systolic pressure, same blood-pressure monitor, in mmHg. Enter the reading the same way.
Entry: 177 mmHg
